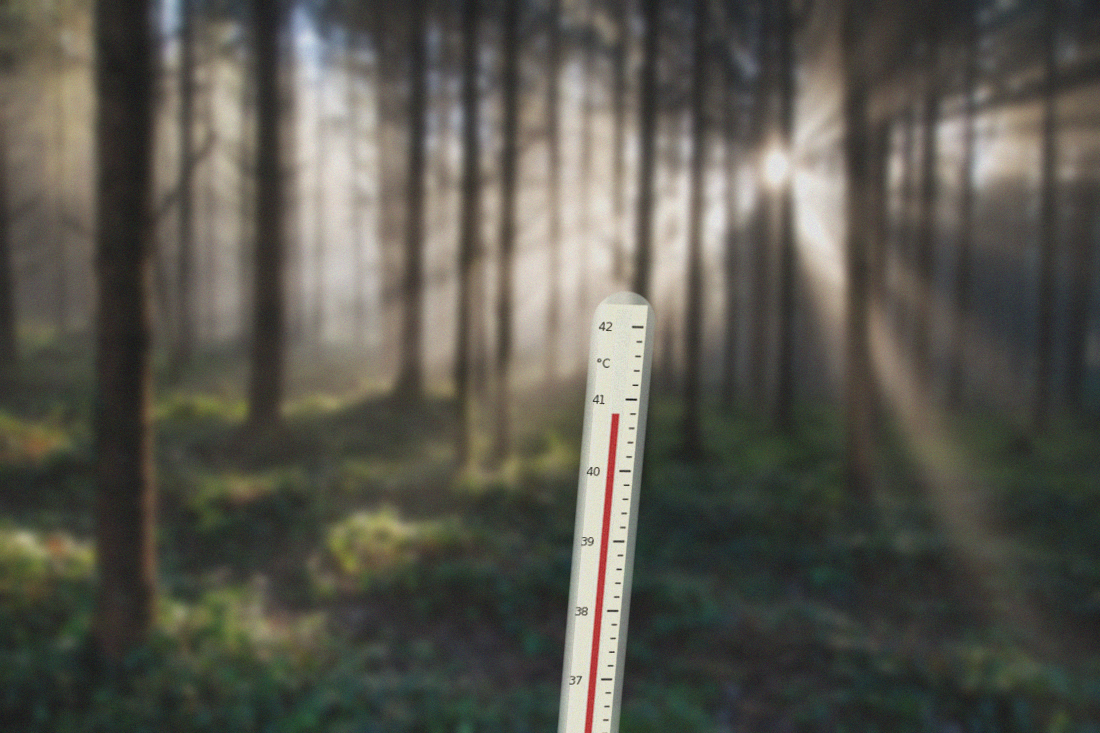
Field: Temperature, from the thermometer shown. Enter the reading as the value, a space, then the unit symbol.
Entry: 40.8 °C
